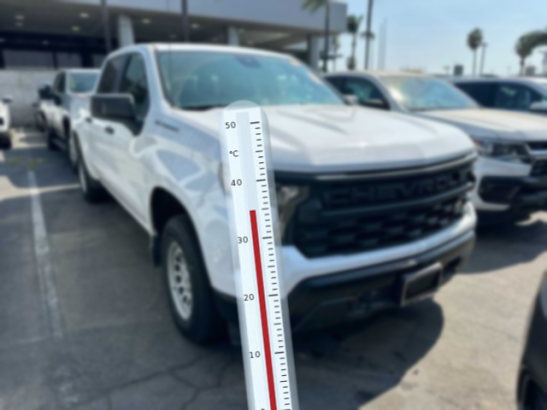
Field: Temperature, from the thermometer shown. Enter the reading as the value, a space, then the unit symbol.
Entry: 35 °C
